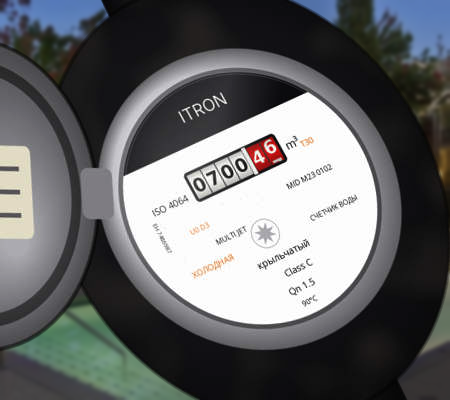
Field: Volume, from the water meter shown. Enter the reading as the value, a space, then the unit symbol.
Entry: 700.46 m³
